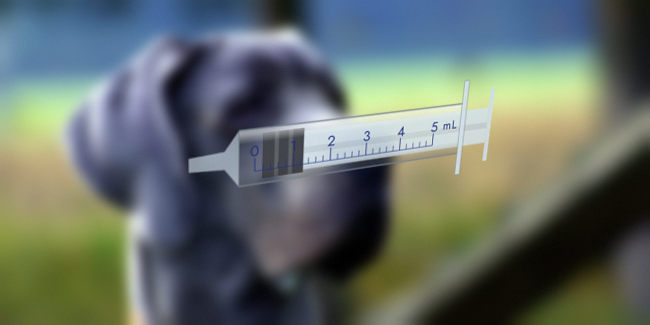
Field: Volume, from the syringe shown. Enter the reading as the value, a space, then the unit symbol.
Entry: 0.2 mL
